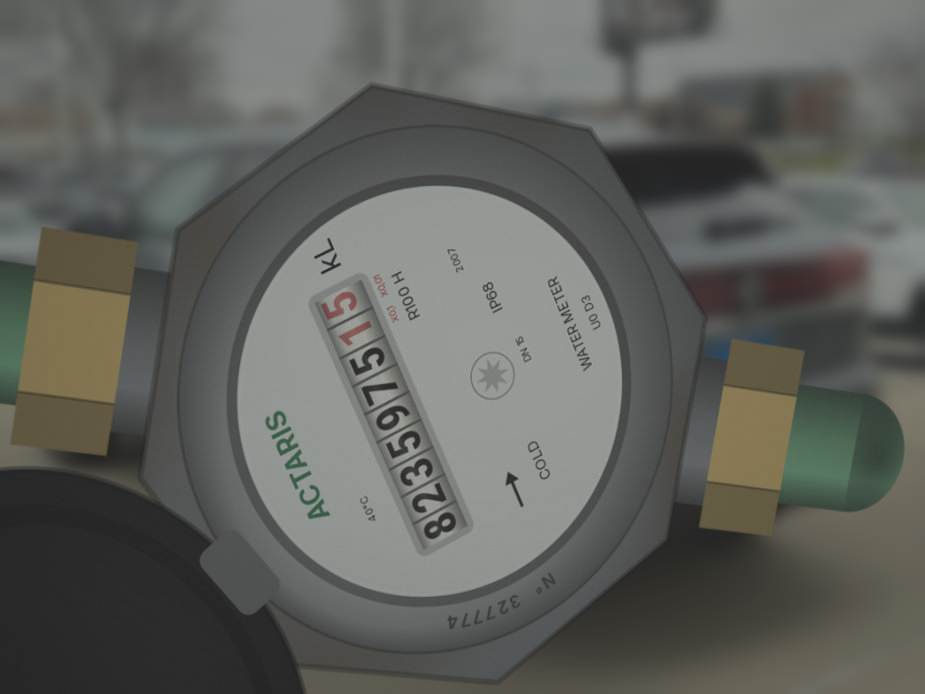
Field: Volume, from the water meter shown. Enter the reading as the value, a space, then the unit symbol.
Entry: 8235975.15 kL
